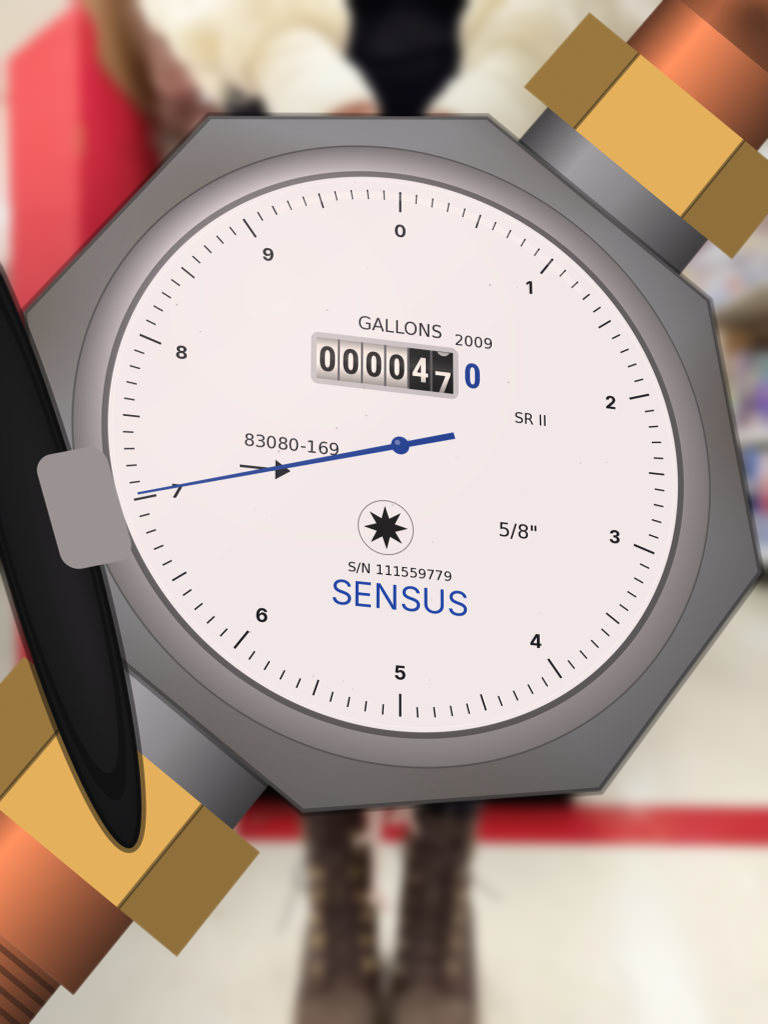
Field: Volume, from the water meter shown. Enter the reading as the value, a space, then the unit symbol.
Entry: 467.0 gal
